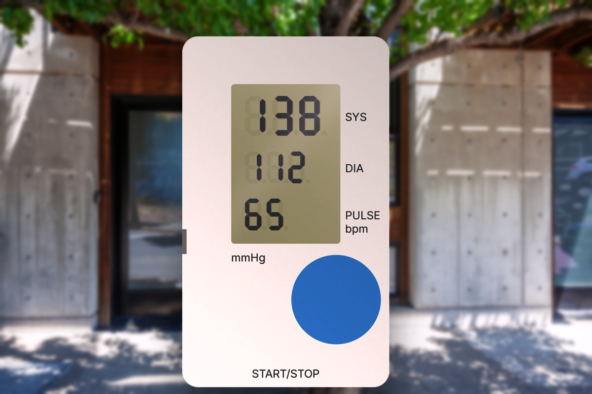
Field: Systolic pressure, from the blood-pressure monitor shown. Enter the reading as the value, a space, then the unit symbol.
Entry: 138 mmHg
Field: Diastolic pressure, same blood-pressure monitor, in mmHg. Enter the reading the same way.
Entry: 112 mmHg
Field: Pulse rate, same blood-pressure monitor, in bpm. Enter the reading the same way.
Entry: 65 bpm
